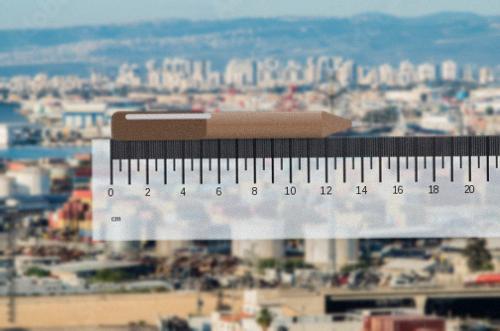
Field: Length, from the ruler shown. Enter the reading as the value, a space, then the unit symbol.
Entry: 14 cm
